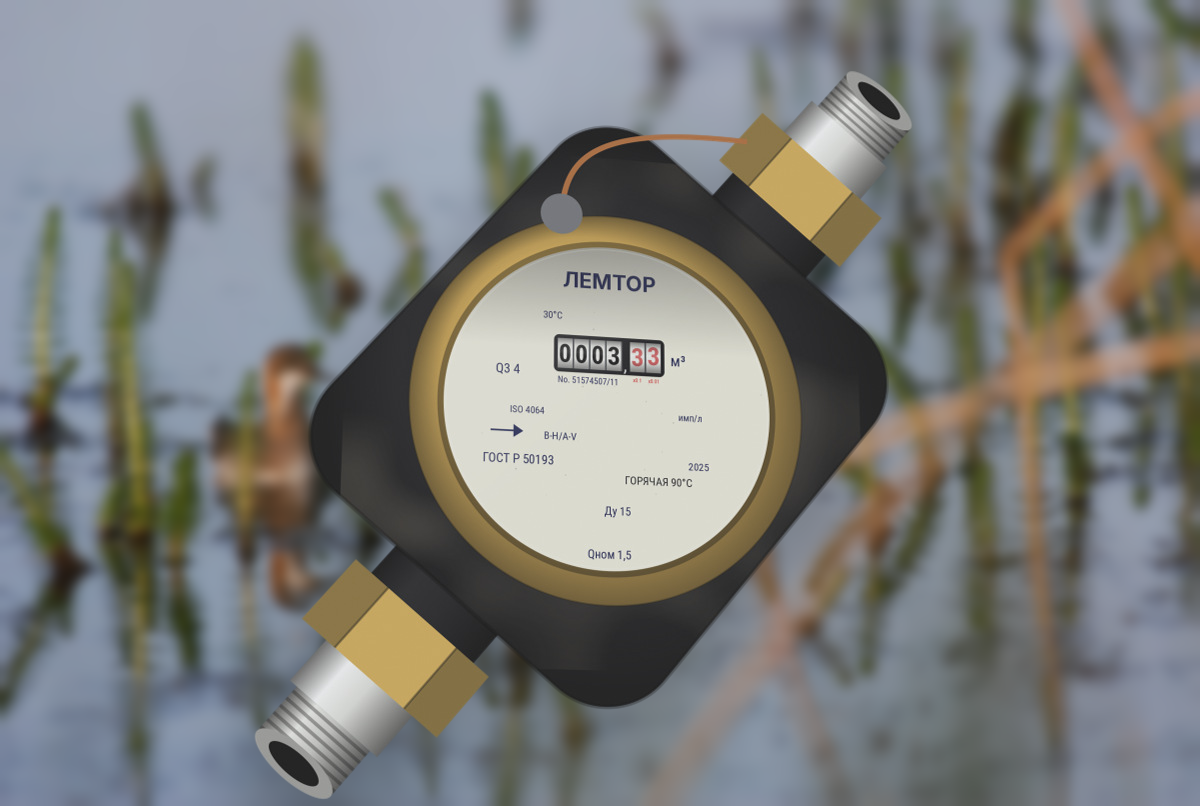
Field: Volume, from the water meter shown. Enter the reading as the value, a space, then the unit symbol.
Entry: 3.33 m³
